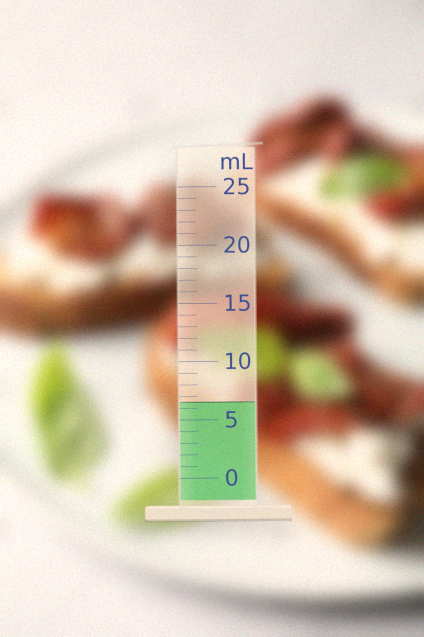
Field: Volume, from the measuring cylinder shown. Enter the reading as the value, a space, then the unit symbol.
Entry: 6.5 mL
